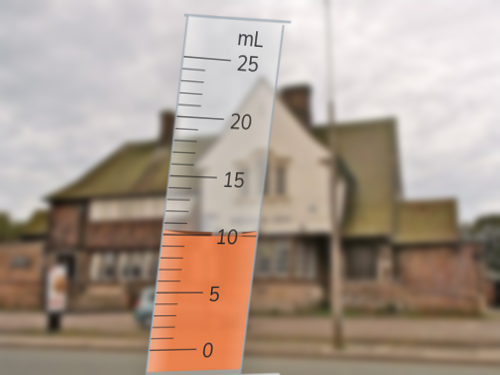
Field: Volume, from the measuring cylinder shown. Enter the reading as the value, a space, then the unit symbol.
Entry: 10 mL
